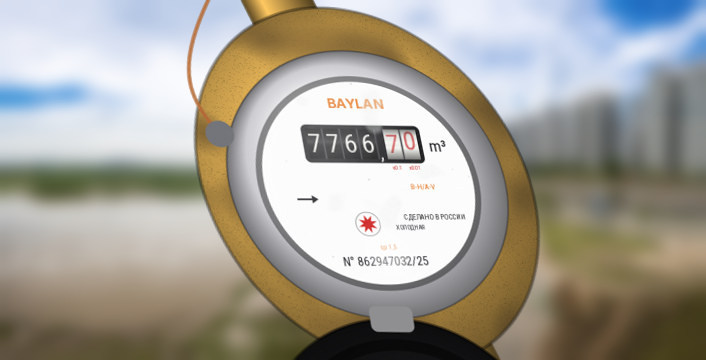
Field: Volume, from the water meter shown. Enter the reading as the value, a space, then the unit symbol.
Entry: 7766.70 m³
